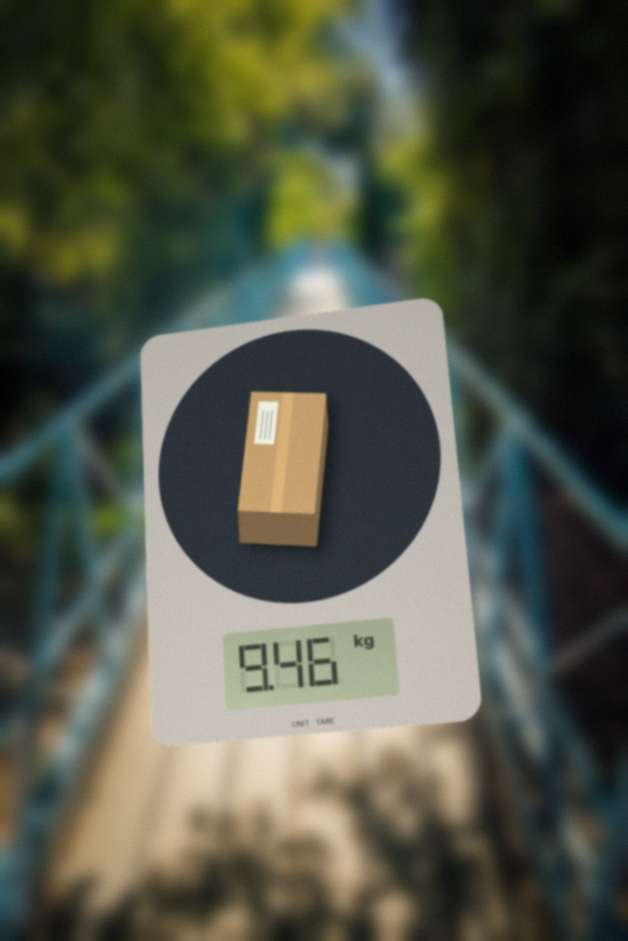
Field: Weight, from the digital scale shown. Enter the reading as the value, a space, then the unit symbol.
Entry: 9.46 kg
